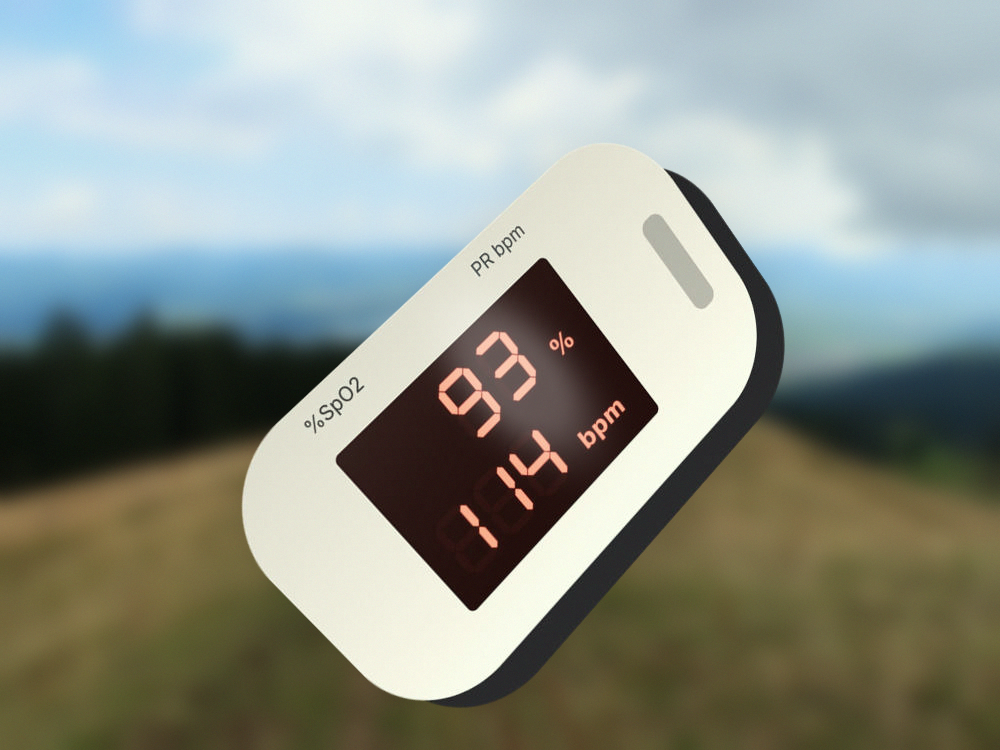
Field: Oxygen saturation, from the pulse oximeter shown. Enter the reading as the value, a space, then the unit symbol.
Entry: 93 %
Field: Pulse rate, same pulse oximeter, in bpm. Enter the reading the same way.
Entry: 114 bpm
